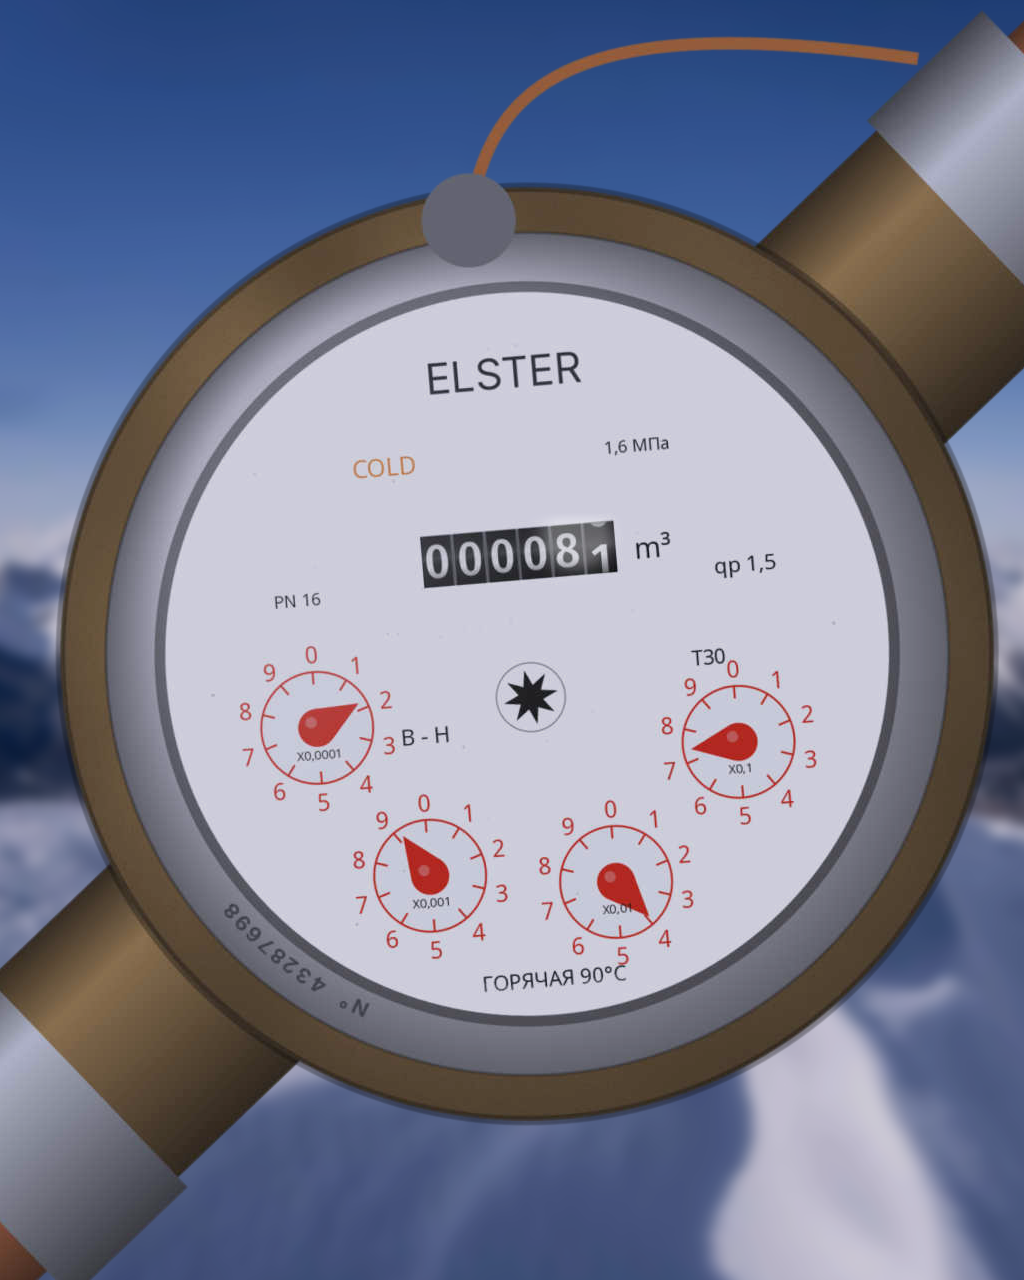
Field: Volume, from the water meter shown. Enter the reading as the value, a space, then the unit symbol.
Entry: 80.7391 m³
